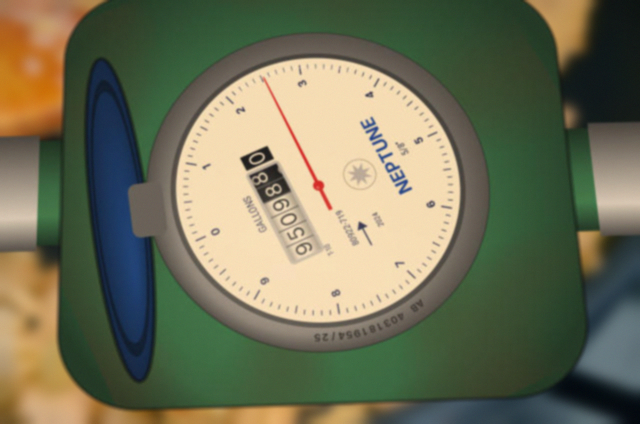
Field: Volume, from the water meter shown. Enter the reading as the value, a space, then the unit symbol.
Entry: 9509882.5 gal
